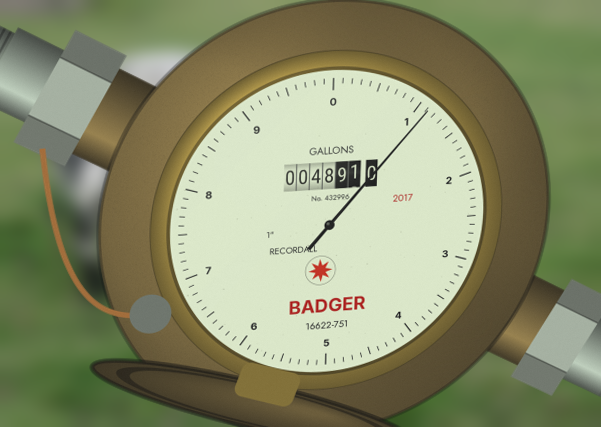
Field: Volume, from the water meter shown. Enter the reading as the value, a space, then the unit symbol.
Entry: 48911.1 gal
